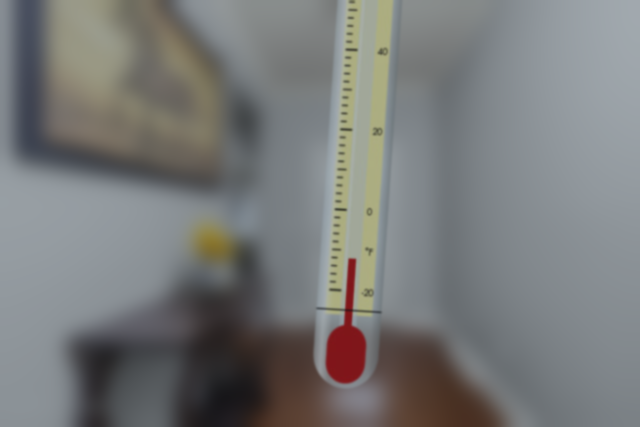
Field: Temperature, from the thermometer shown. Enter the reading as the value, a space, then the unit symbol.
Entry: -12 °F
